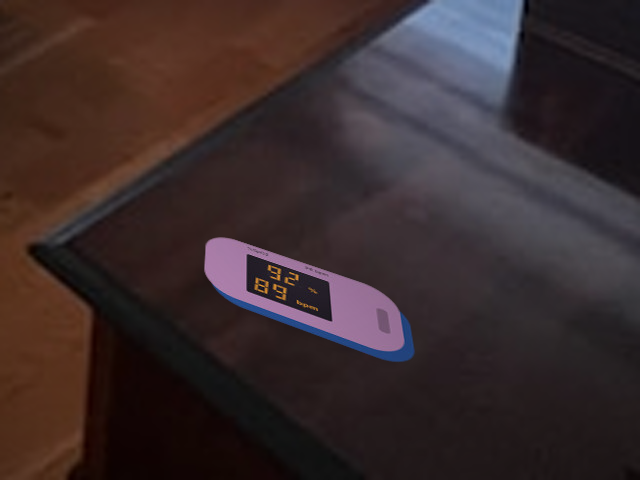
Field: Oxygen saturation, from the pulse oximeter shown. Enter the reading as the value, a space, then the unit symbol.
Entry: 92 %
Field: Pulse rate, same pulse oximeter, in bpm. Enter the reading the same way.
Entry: 89 bpm
